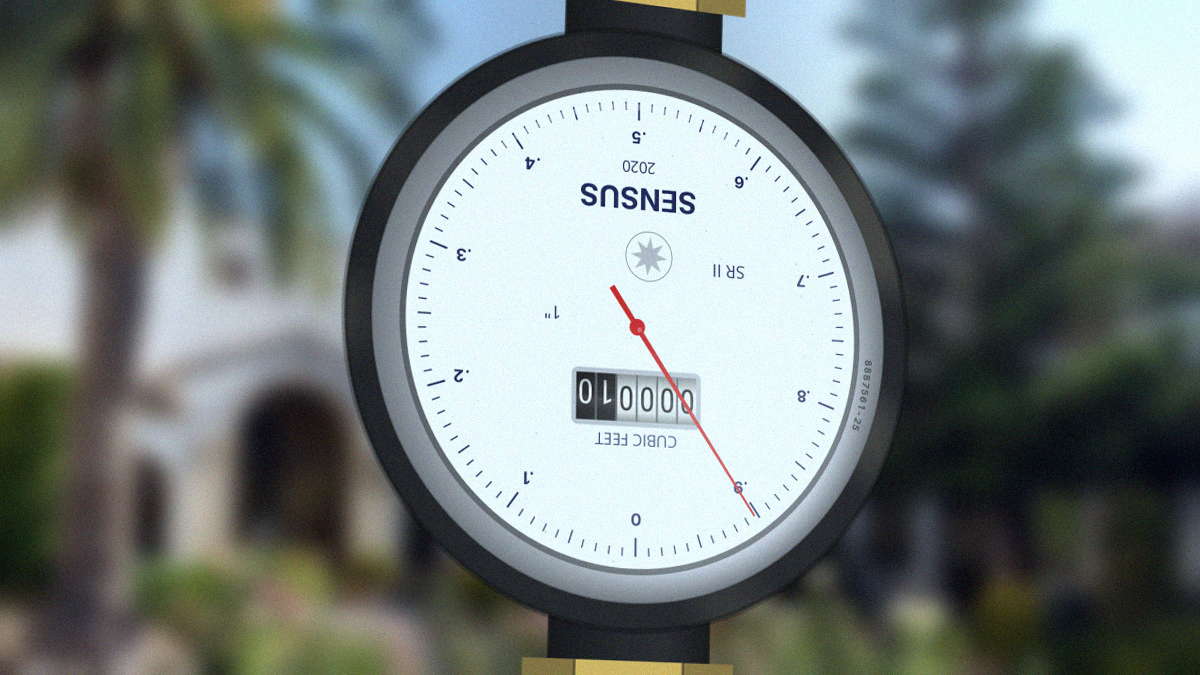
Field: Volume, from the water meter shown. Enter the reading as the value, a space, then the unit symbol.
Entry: 9.90 ft³
